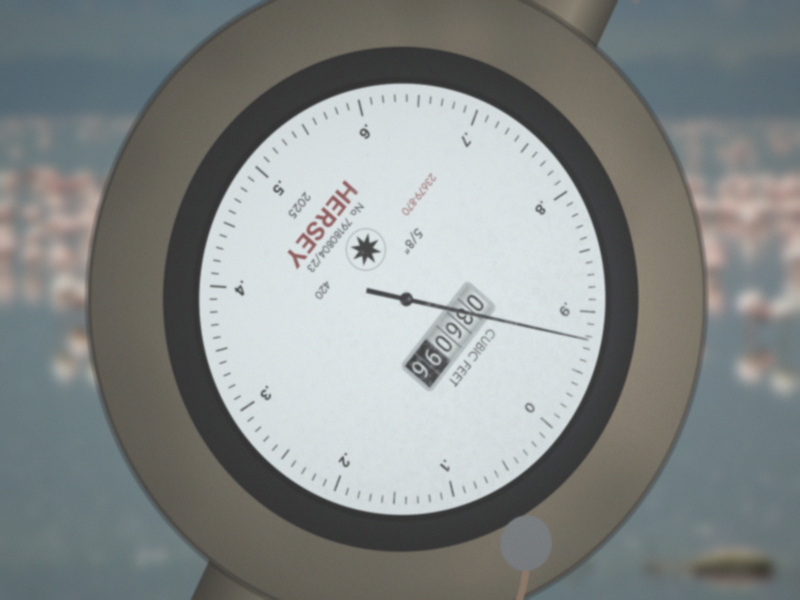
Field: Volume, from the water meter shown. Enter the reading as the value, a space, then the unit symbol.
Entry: 36095.92 ft³
